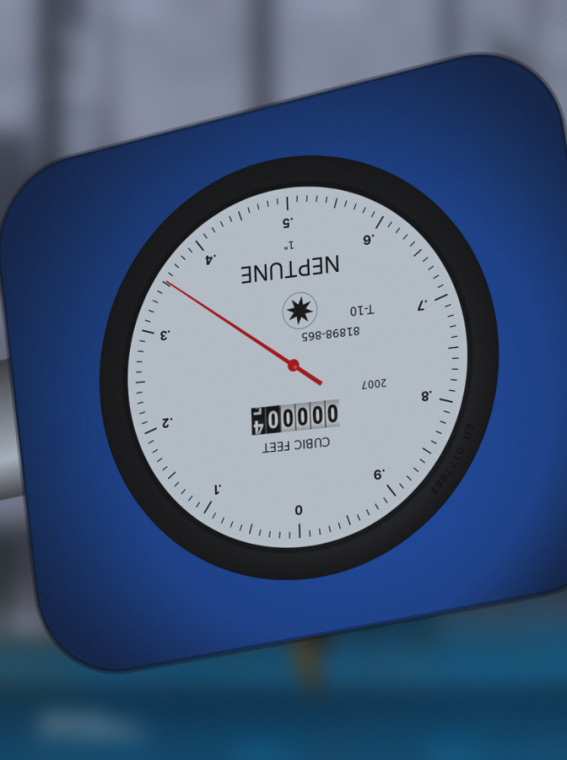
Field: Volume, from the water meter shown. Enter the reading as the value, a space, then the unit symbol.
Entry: 4.35 ft³
